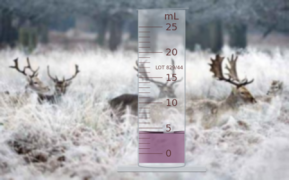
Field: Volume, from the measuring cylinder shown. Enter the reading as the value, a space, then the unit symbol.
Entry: 4 mL
